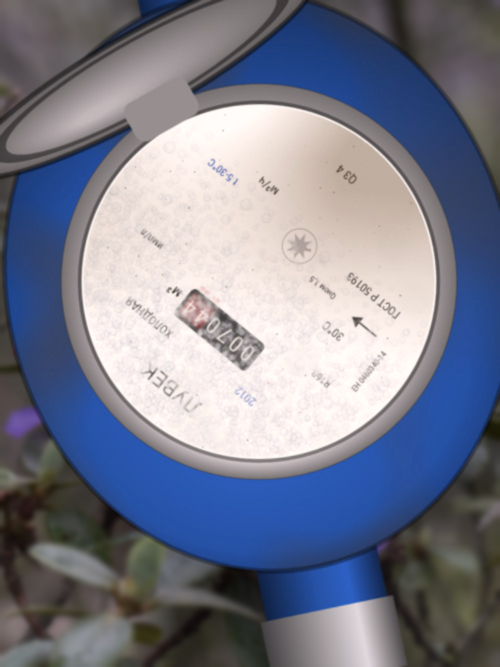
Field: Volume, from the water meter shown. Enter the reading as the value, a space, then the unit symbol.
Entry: 70.44 m³
